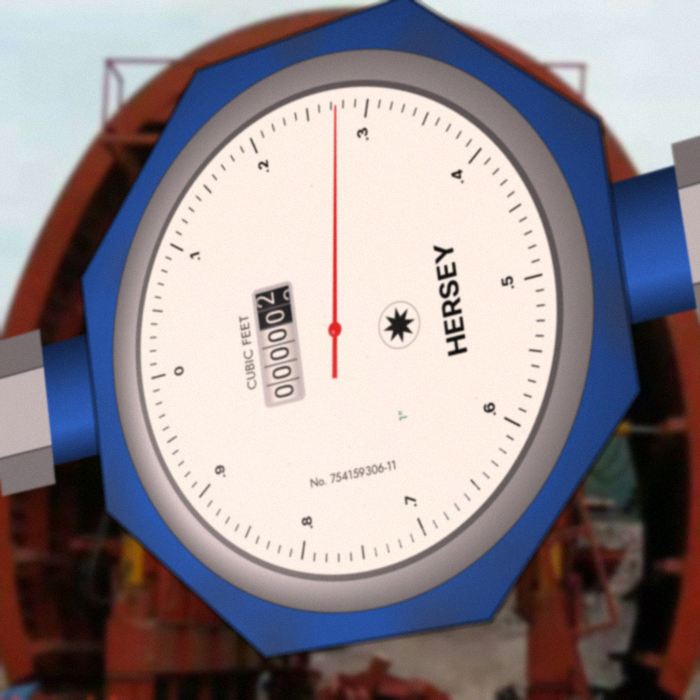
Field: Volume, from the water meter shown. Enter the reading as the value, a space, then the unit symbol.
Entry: 2.27 ft³
